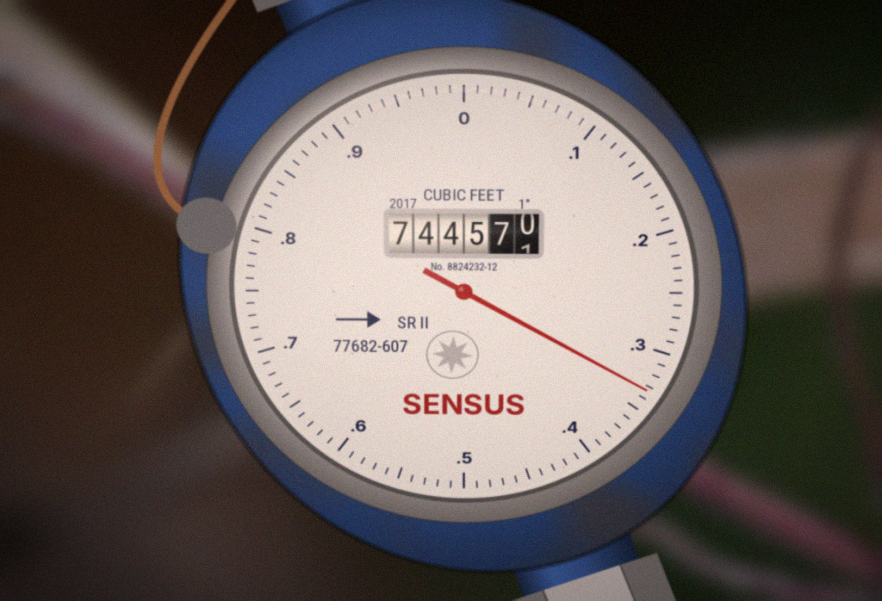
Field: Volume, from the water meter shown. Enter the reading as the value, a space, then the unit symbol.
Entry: 744570.33 ft³
